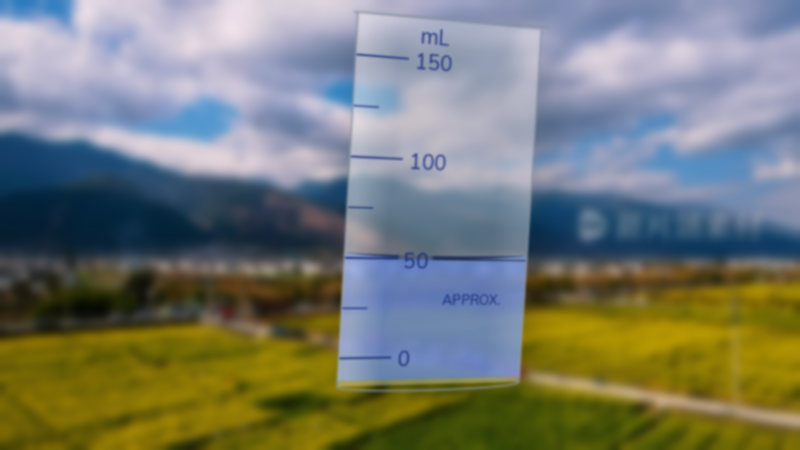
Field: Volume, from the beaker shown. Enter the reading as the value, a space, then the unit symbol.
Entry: 50 mL
